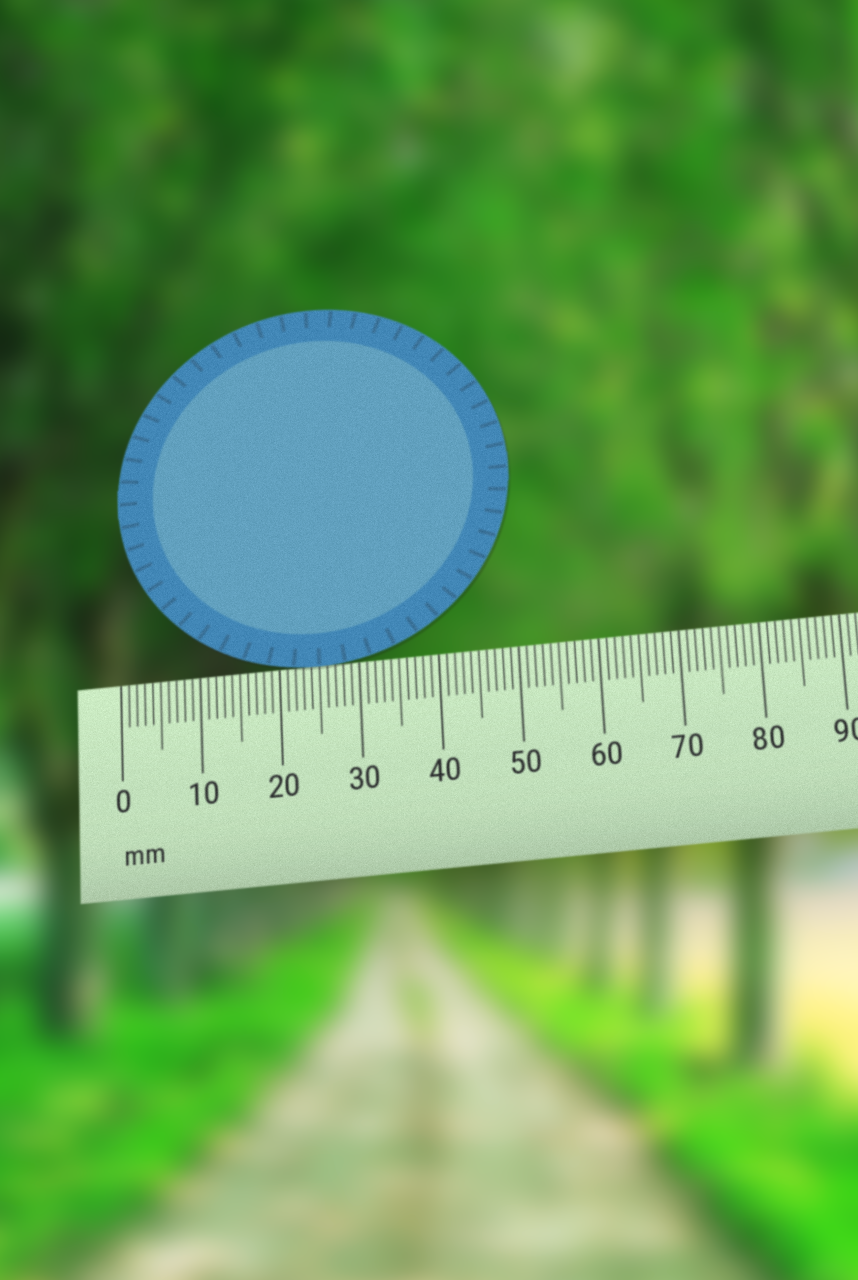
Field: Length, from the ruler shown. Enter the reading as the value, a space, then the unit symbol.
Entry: 50 mm
